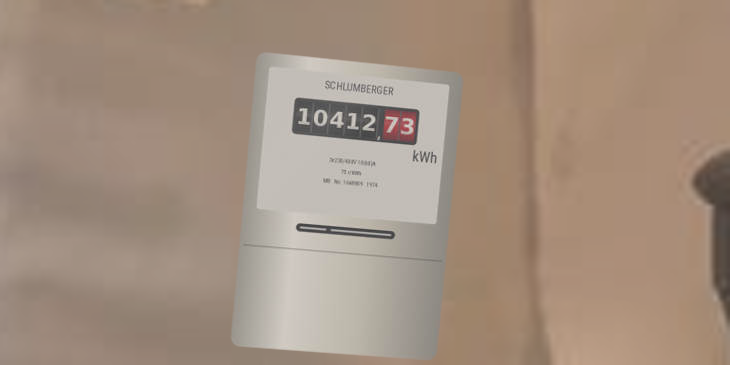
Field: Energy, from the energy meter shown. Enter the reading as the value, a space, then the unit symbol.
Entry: 10412.73 kWh
